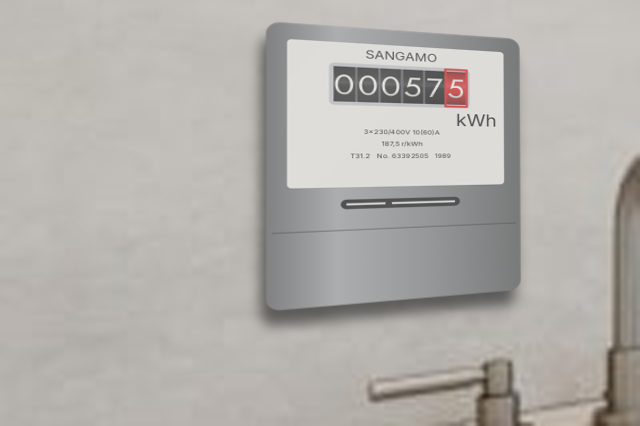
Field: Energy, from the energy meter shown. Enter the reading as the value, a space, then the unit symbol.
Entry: 57.5 kWh
